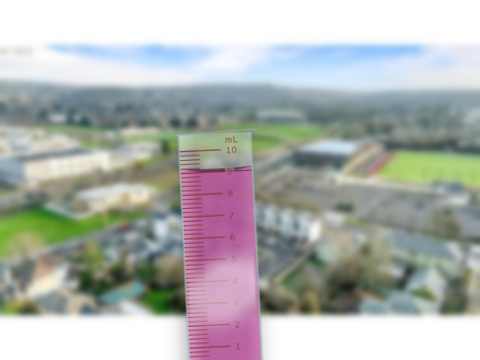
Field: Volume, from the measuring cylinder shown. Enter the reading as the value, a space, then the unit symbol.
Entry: 9 mL
